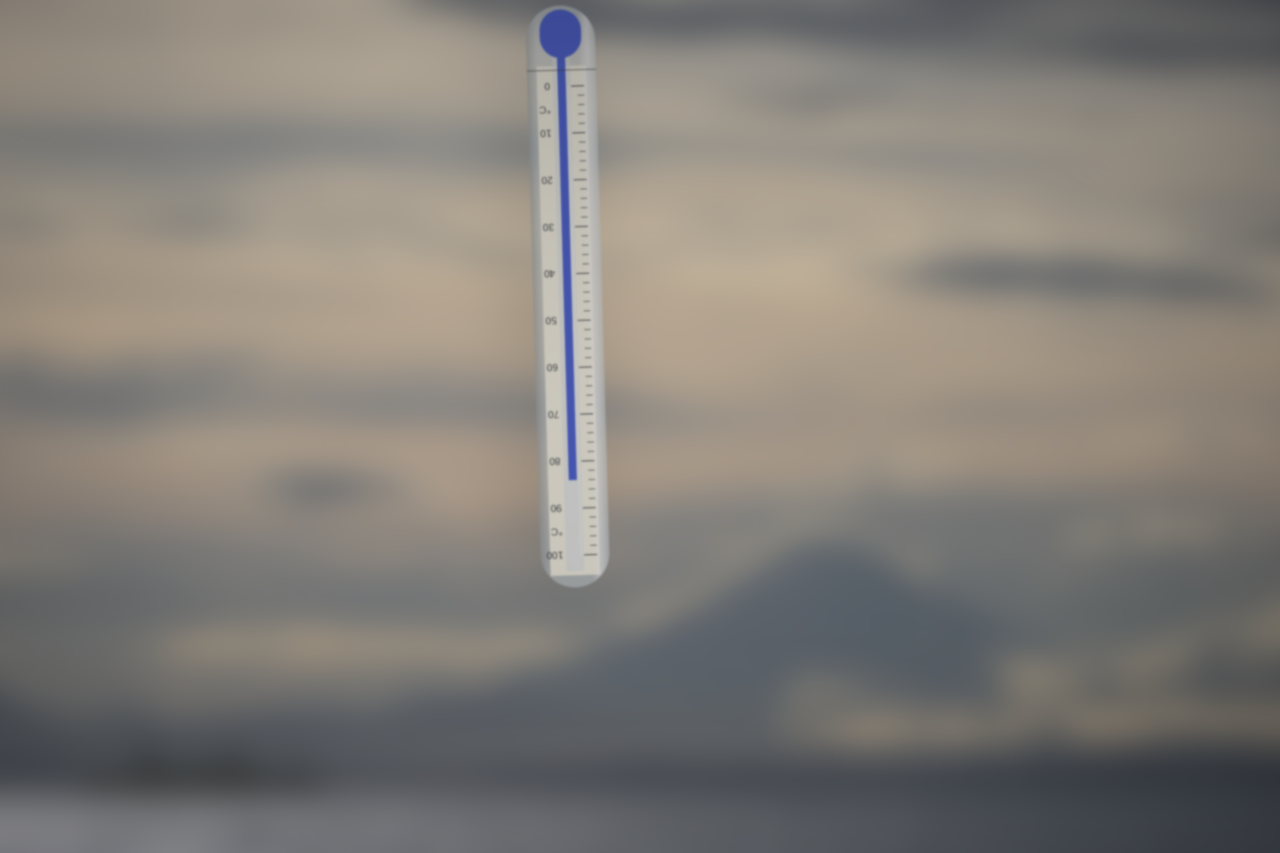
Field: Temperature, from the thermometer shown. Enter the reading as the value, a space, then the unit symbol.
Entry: 84 °C
